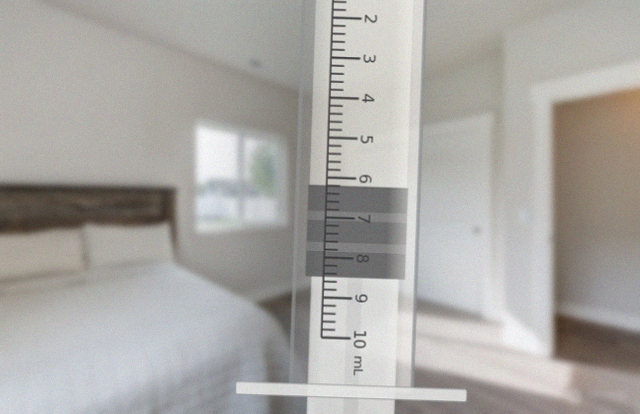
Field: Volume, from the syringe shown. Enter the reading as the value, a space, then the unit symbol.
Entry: 6.2 mL
